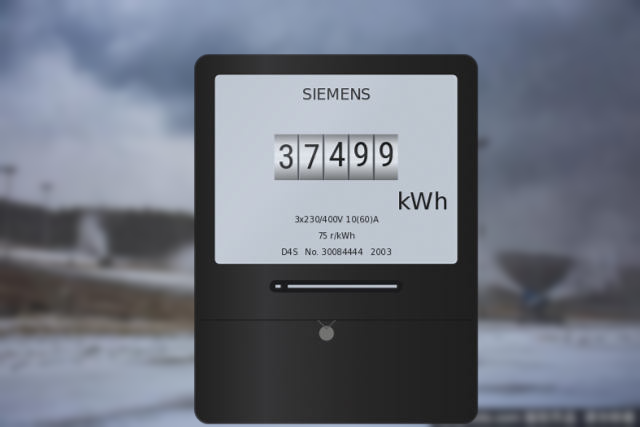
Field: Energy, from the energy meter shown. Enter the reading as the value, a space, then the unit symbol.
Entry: 37499 kWh
